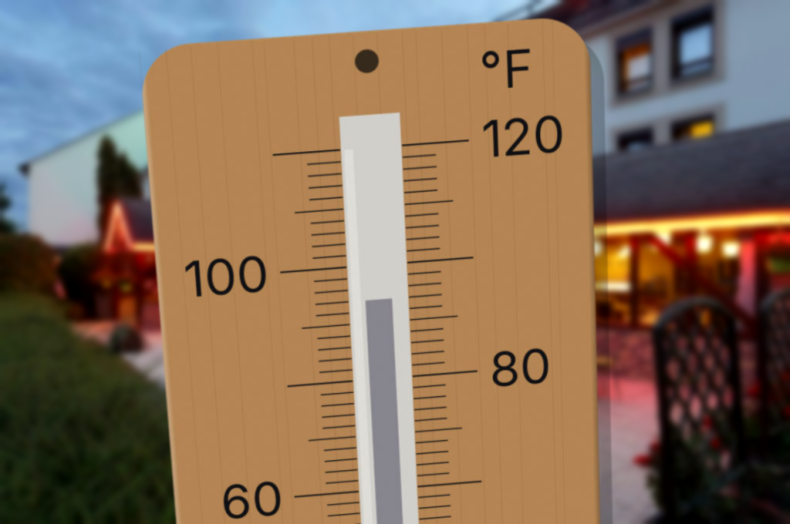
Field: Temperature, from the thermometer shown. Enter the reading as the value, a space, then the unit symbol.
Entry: 94 °F
